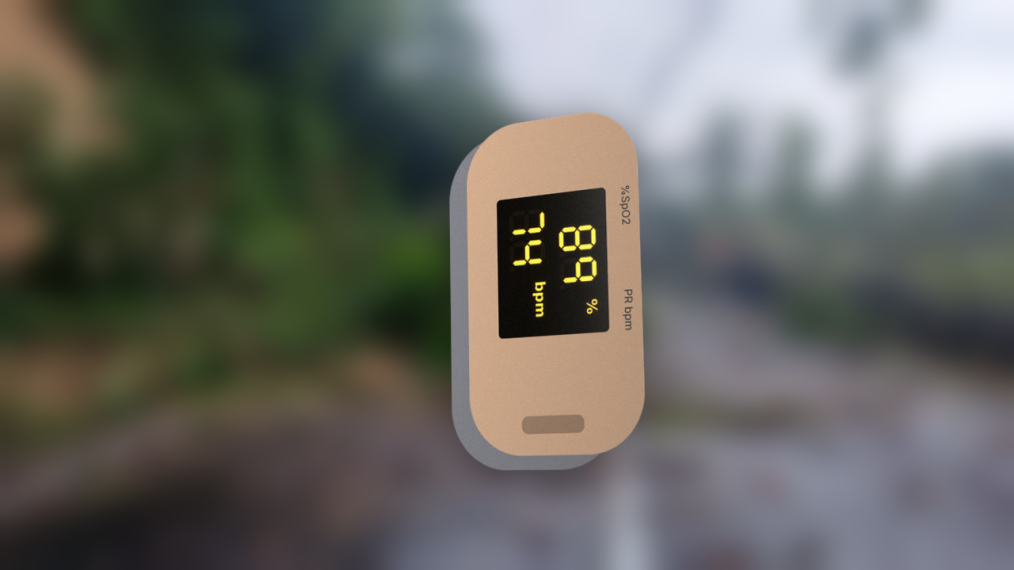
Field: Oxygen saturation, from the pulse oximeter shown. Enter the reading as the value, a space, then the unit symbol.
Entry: 89 %
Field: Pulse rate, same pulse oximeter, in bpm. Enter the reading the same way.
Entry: 74 bpm
